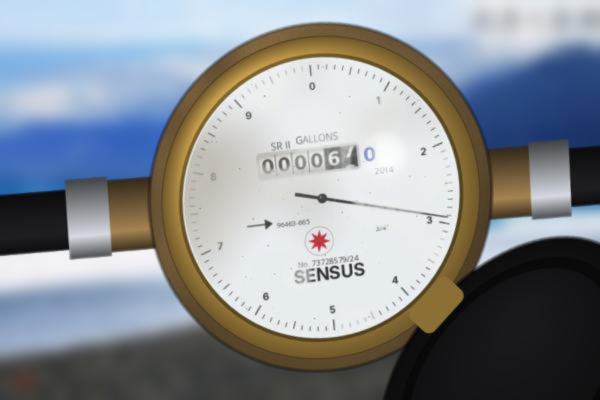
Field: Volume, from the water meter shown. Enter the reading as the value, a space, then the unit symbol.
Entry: 672.9 gal
